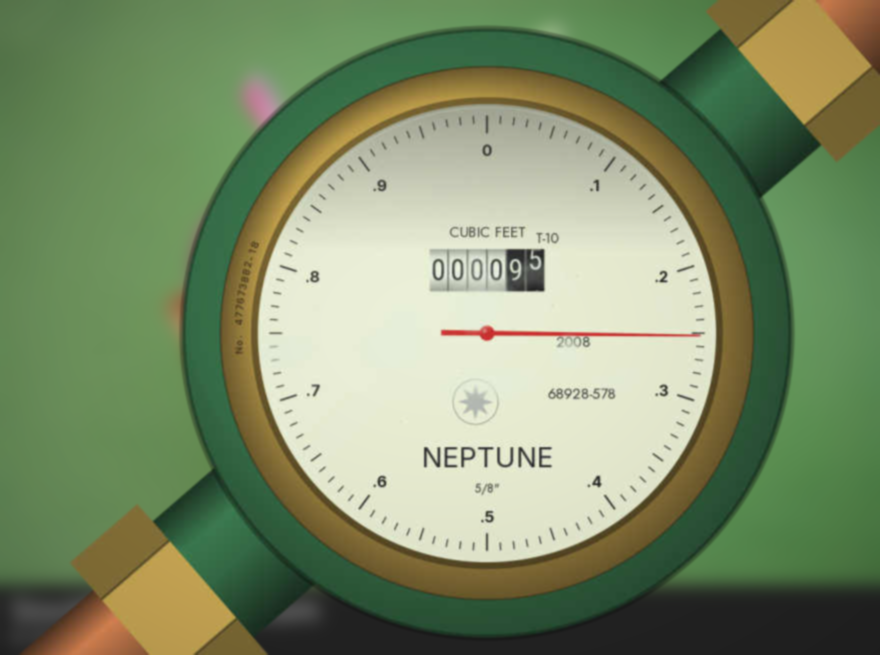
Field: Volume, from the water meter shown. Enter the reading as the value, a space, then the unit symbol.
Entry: 95.25 ft³
